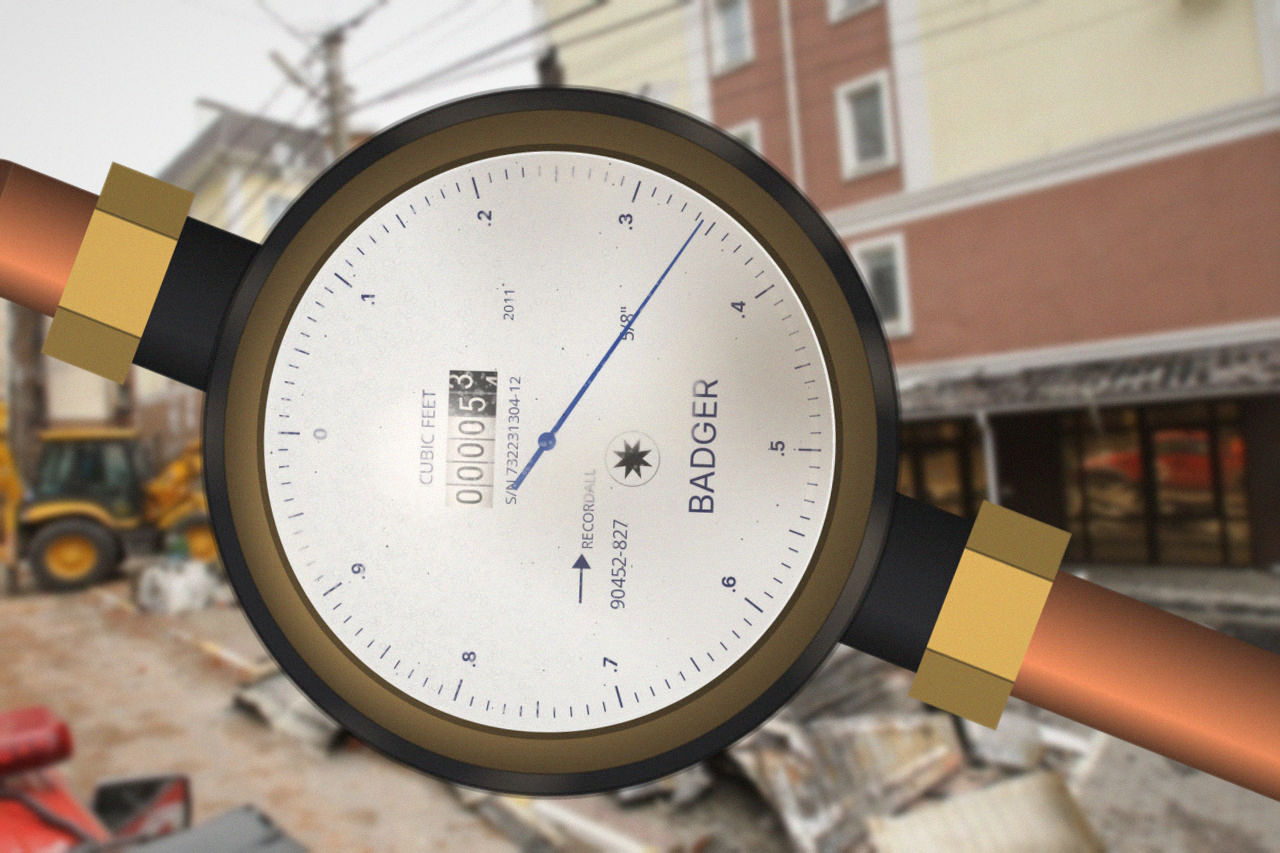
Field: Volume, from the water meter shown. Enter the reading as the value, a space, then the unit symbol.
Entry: 53.34 ft³
